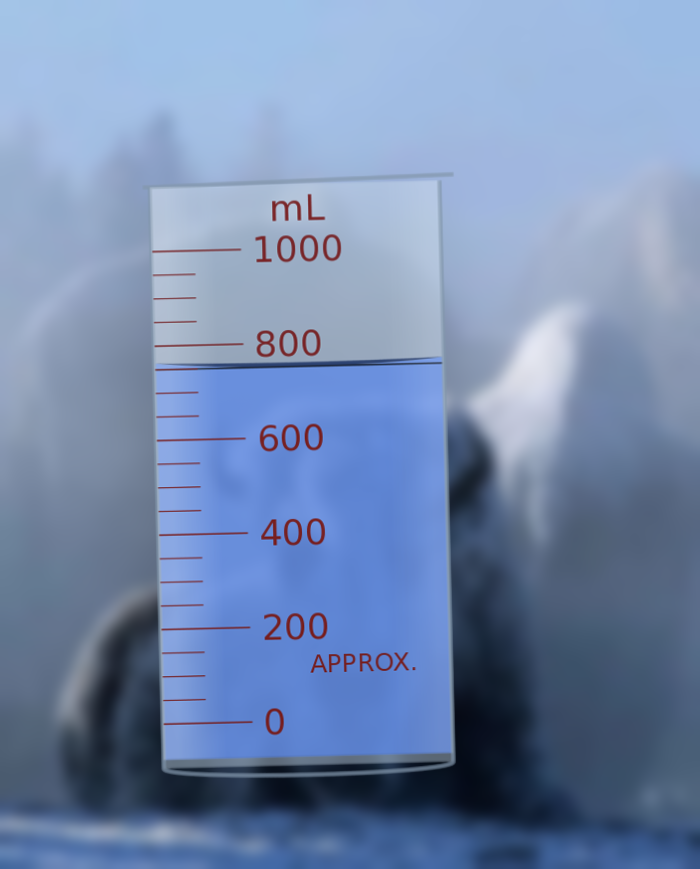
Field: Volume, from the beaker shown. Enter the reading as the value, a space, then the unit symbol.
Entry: 750 mL
